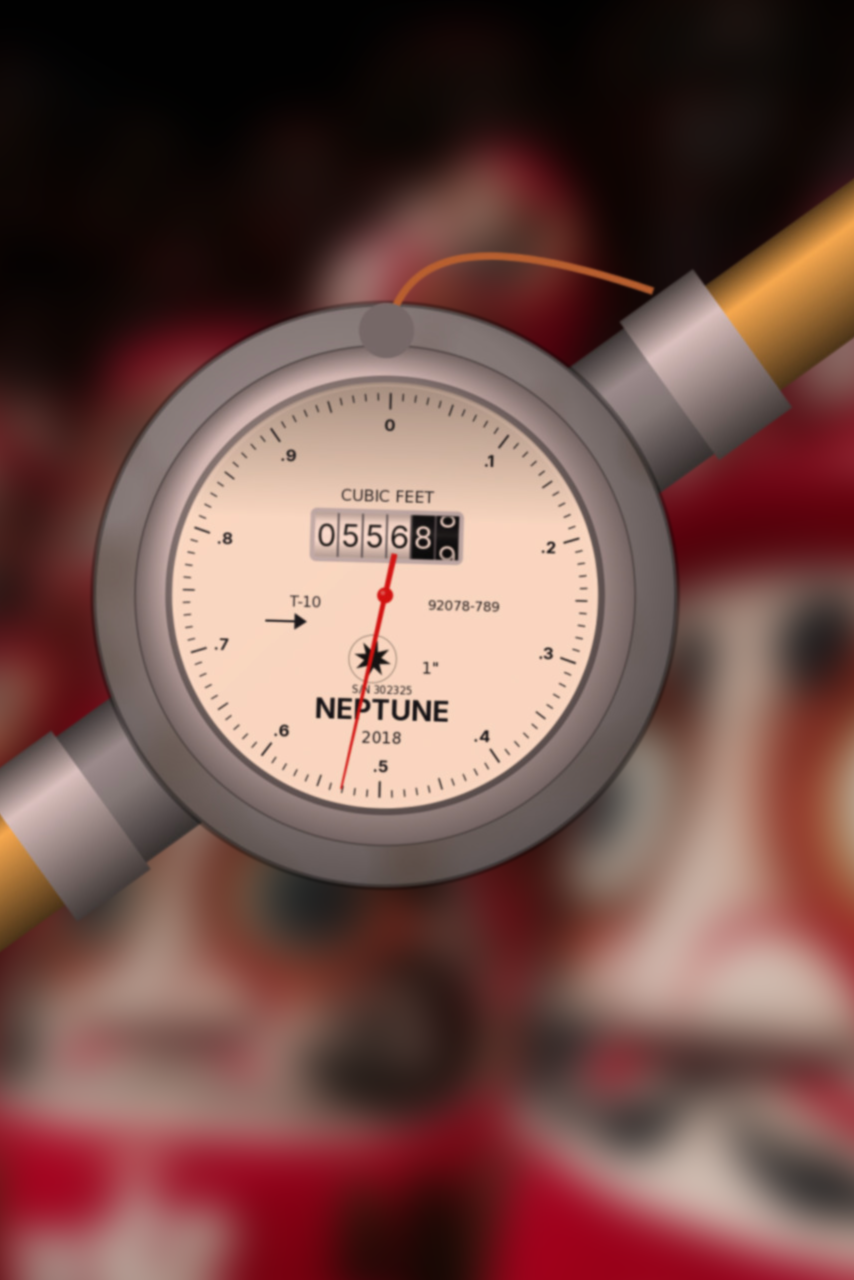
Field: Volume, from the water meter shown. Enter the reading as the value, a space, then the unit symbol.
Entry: 55688.53 ft³
